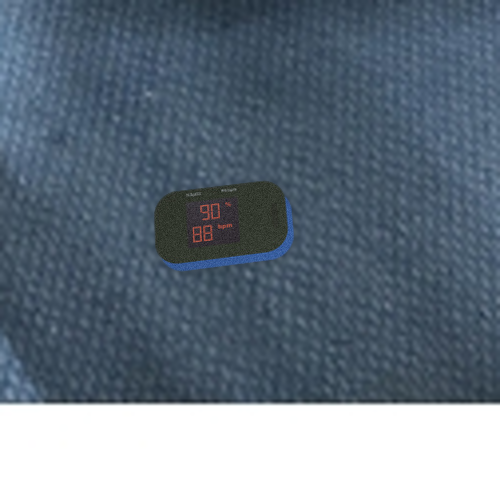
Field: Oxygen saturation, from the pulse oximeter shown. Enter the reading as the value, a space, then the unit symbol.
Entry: 90 %
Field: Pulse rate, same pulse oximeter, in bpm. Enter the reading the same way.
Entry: 88 bpm
